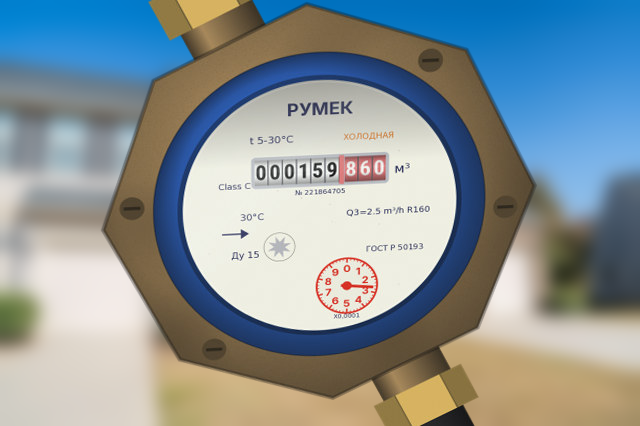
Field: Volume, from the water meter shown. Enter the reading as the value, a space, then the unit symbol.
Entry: 159.8602 m³
